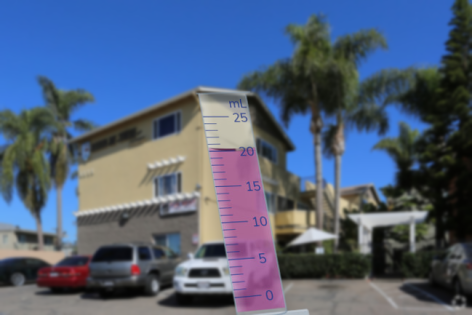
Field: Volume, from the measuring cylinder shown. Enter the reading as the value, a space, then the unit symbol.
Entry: 20 mL
